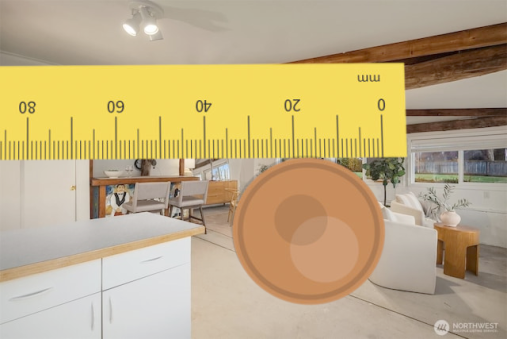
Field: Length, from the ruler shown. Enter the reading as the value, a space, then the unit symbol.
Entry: 34 mm
